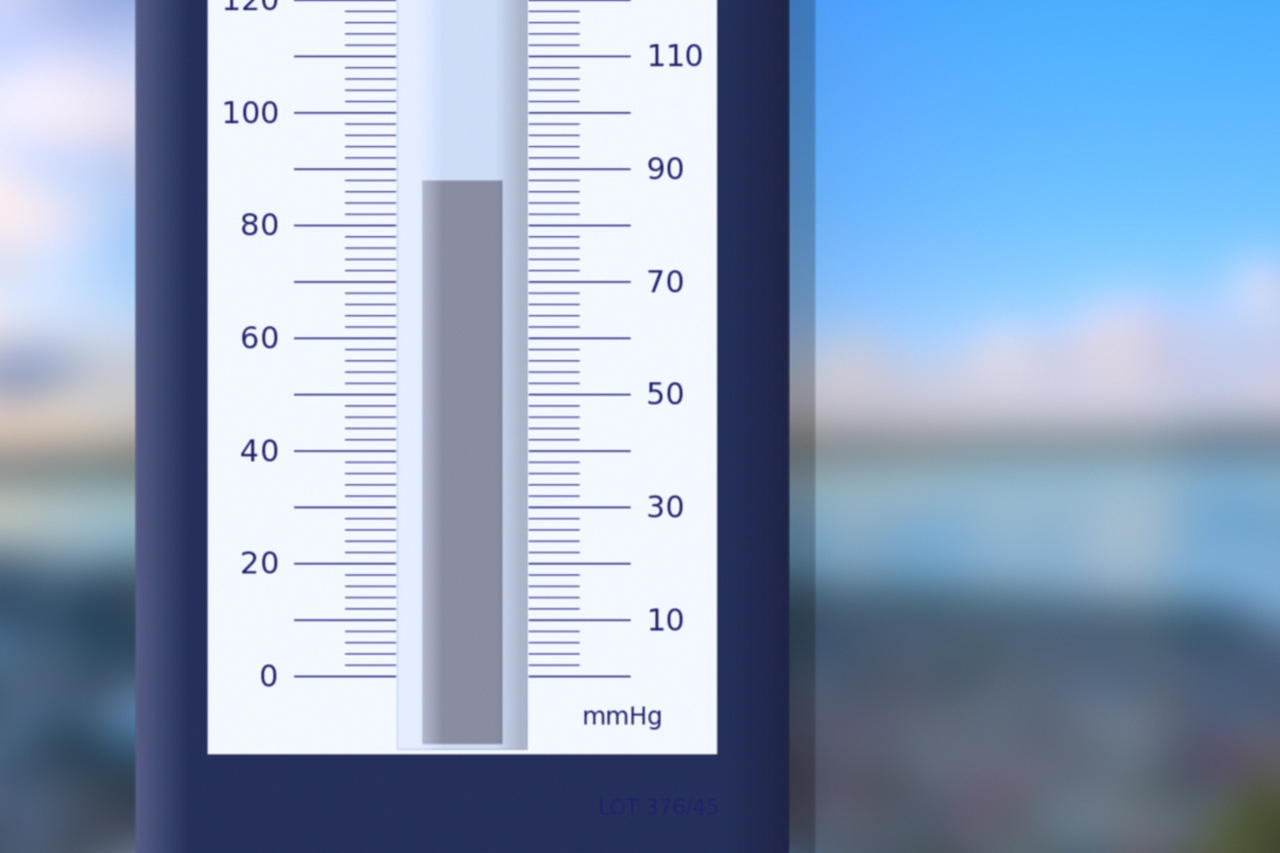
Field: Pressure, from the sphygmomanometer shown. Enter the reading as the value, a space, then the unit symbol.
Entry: 88 mmHg
